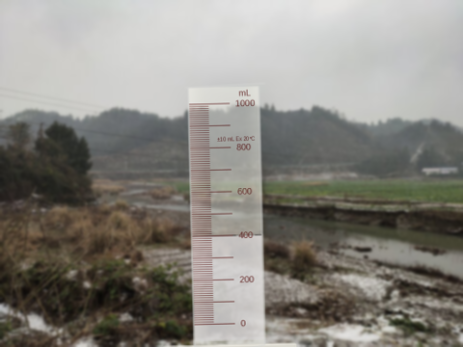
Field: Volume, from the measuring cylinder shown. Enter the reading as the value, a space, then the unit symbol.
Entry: 400 mL
